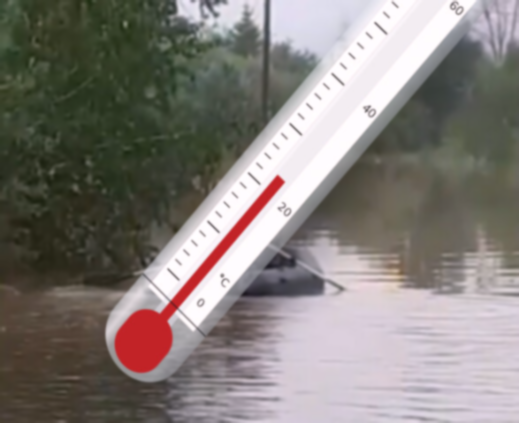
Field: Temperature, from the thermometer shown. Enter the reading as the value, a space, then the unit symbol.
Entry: 23 °C
